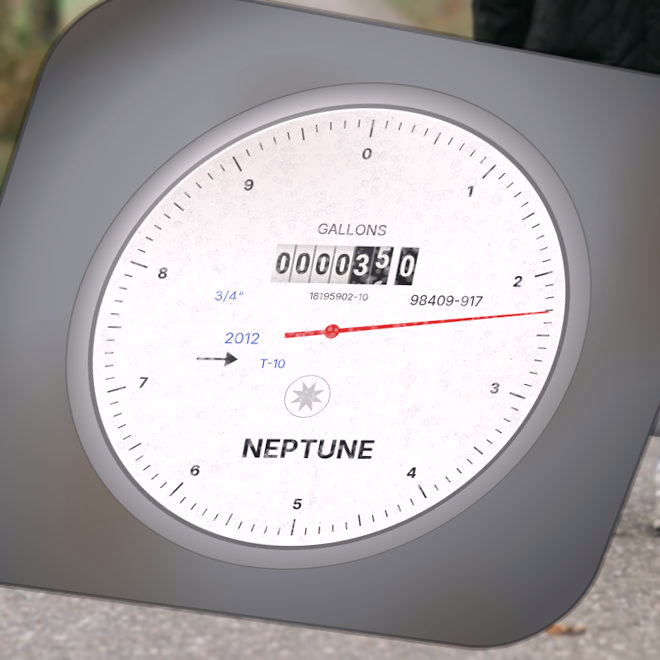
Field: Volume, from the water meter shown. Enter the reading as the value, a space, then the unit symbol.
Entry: 352.3 gal
